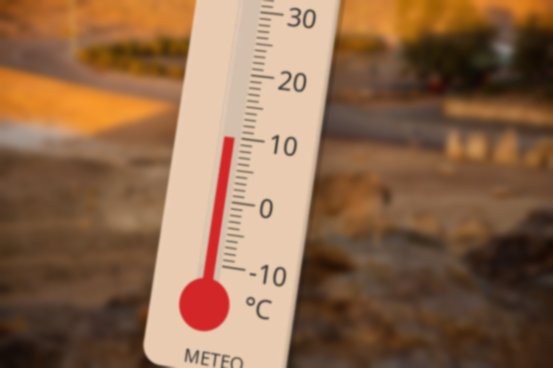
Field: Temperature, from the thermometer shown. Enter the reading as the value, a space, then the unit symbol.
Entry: 10 °C
